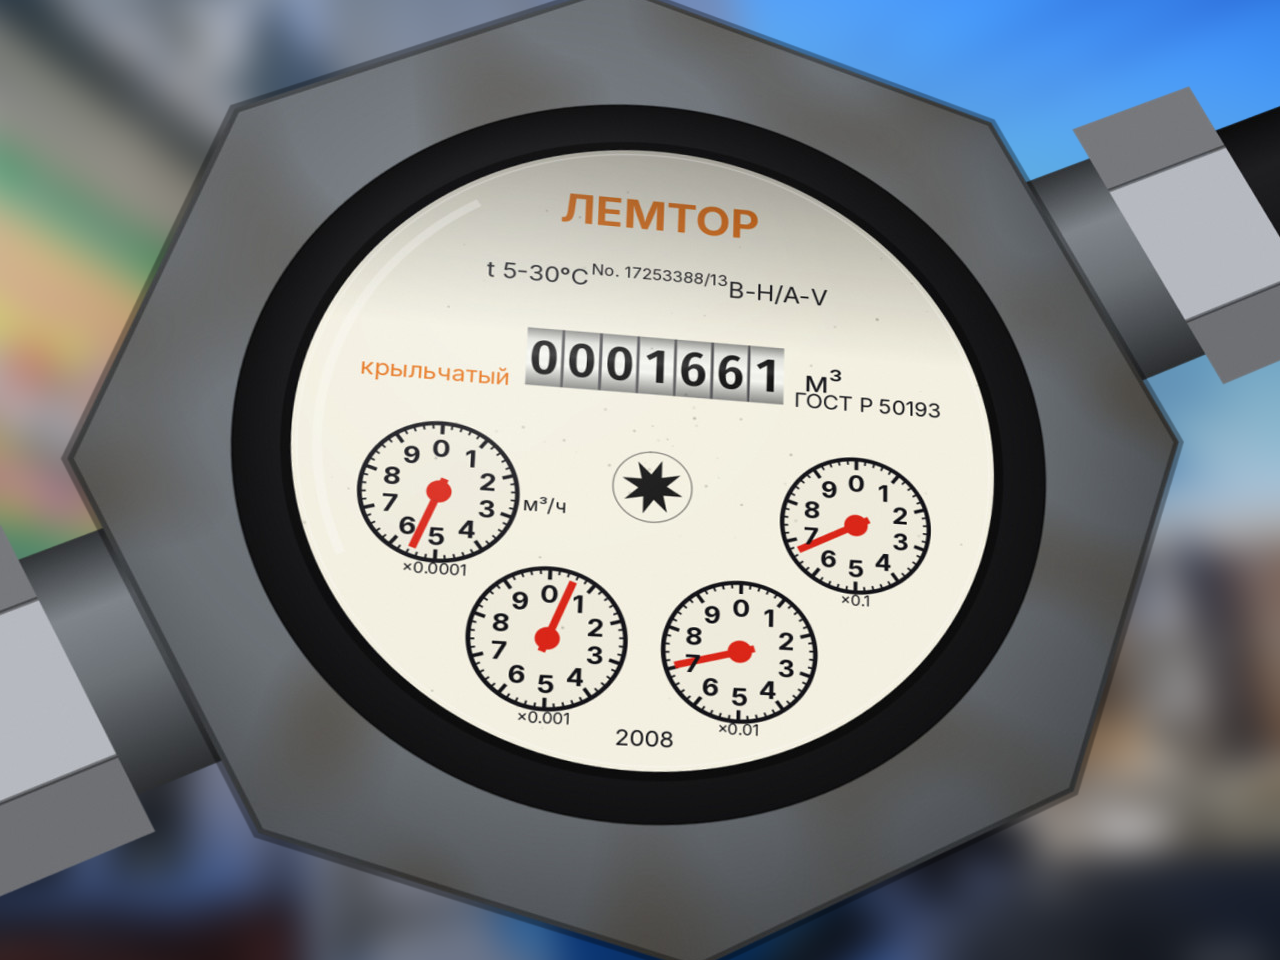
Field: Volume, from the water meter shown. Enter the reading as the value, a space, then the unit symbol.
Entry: 1661.6705 m³
